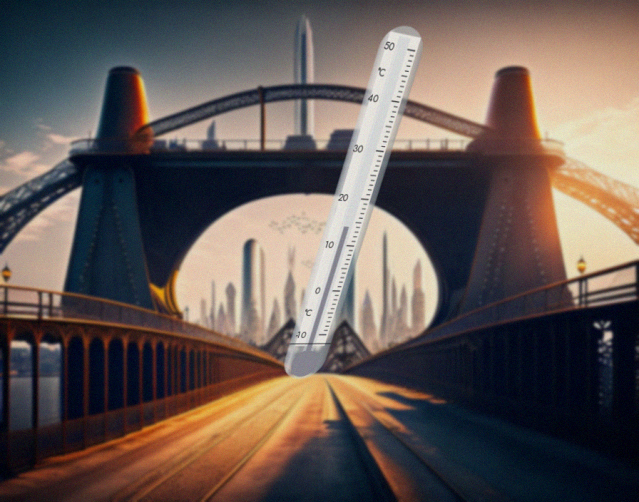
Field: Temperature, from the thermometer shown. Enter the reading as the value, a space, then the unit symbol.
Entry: 14 °C
